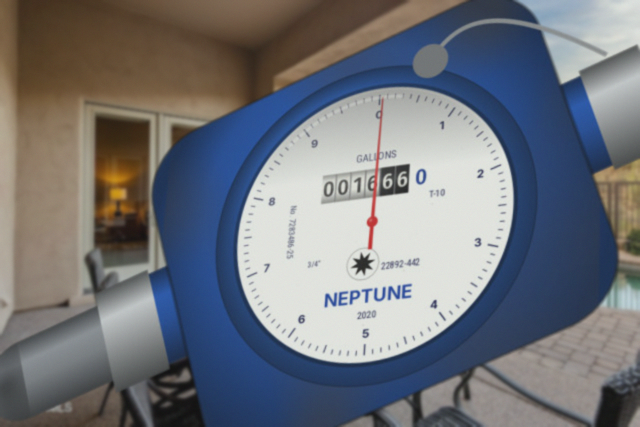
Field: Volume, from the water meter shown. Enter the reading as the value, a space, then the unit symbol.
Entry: 16660.0 gal
